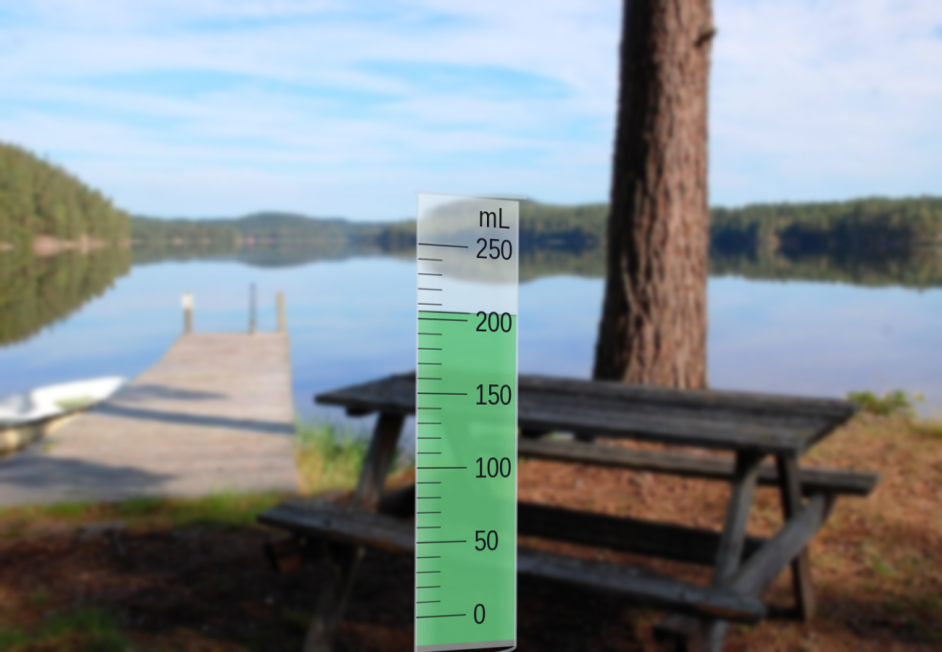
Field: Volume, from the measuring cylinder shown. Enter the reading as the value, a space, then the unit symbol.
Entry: 205 mL
